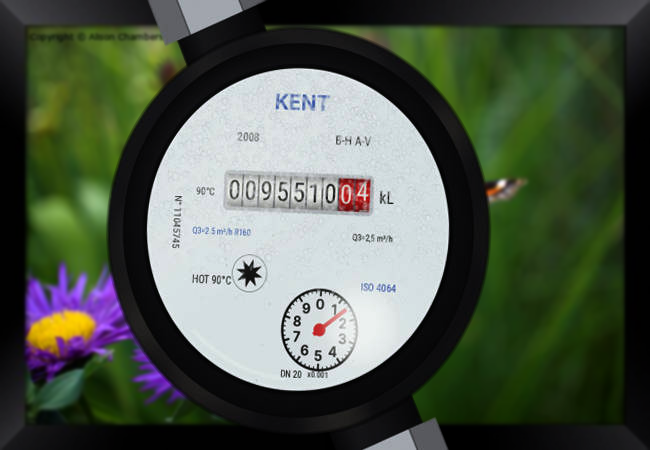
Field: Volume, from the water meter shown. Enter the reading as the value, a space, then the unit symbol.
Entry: 95510.041 kL
